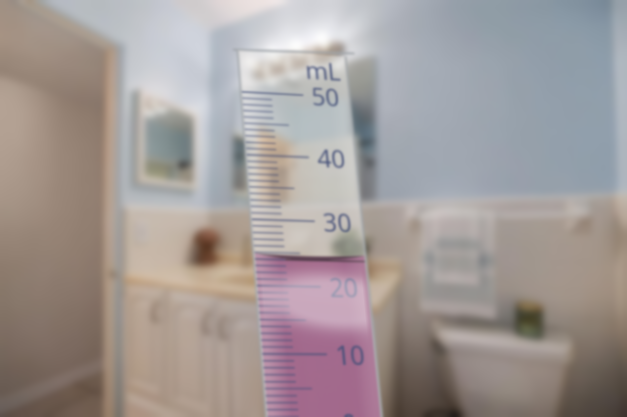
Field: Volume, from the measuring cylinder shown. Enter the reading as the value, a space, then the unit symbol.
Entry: 24 mL
